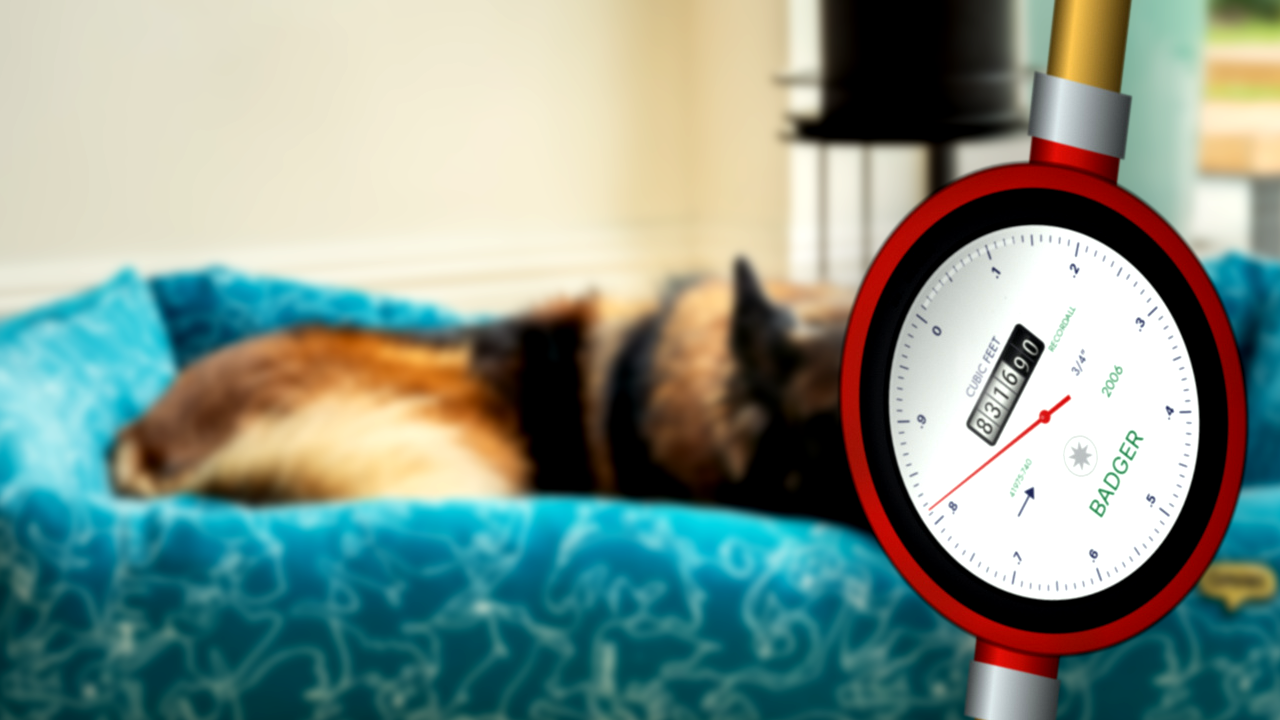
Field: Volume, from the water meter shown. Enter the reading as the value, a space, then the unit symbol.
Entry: 831689.81 ft³
